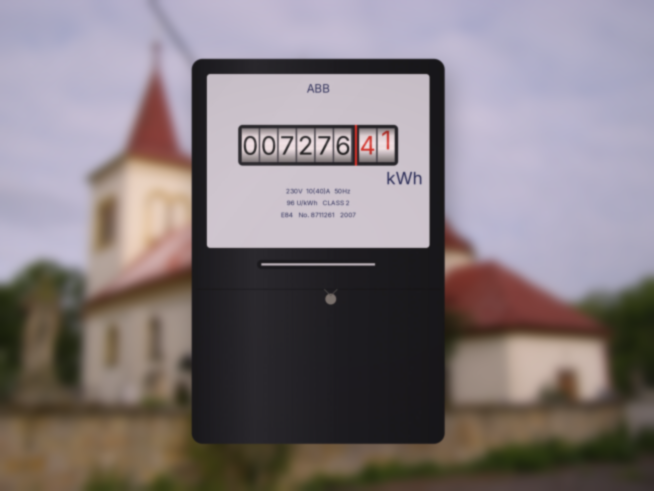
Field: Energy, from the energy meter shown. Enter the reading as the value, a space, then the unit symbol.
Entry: 7276.41 kWh
